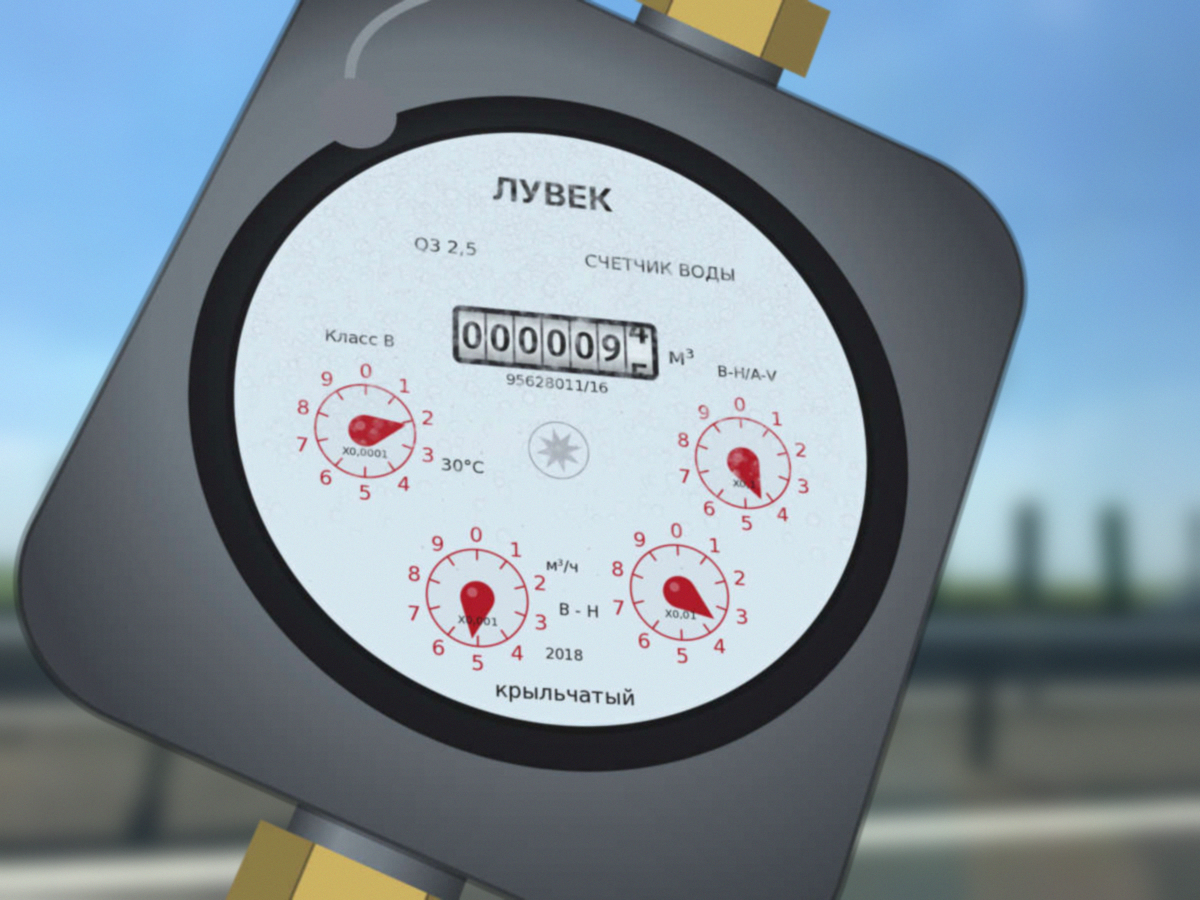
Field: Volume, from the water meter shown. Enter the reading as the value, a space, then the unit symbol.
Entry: 94.4352 m³
